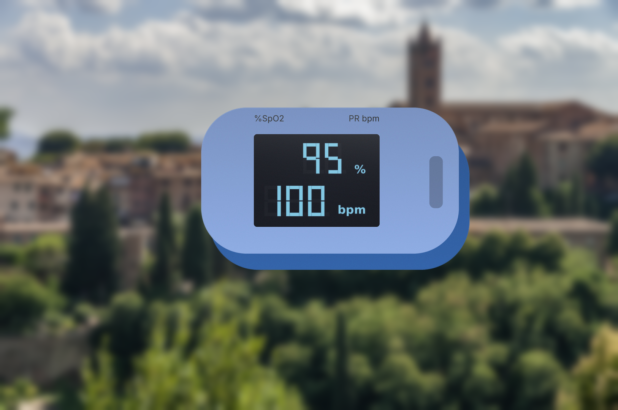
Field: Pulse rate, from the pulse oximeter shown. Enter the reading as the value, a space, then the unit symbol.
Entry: 100 bpm
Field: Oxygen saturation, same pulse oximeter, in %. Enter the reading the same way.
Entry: 95 %
